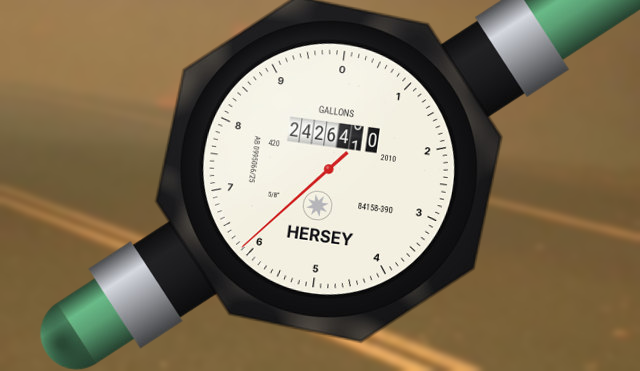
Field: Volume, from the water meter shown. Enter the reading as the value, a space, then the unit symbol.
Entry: 2426406.1 gal
